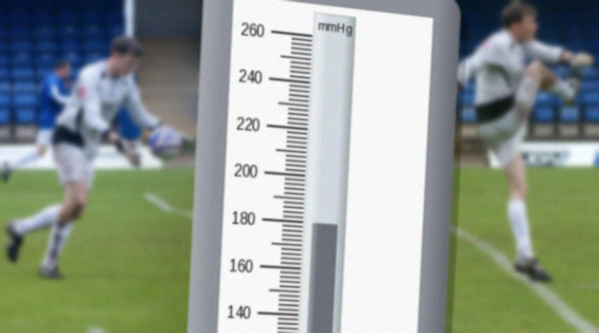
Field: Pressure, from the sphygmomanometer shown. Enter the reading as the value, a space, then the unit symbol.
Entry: 180 mmHg
